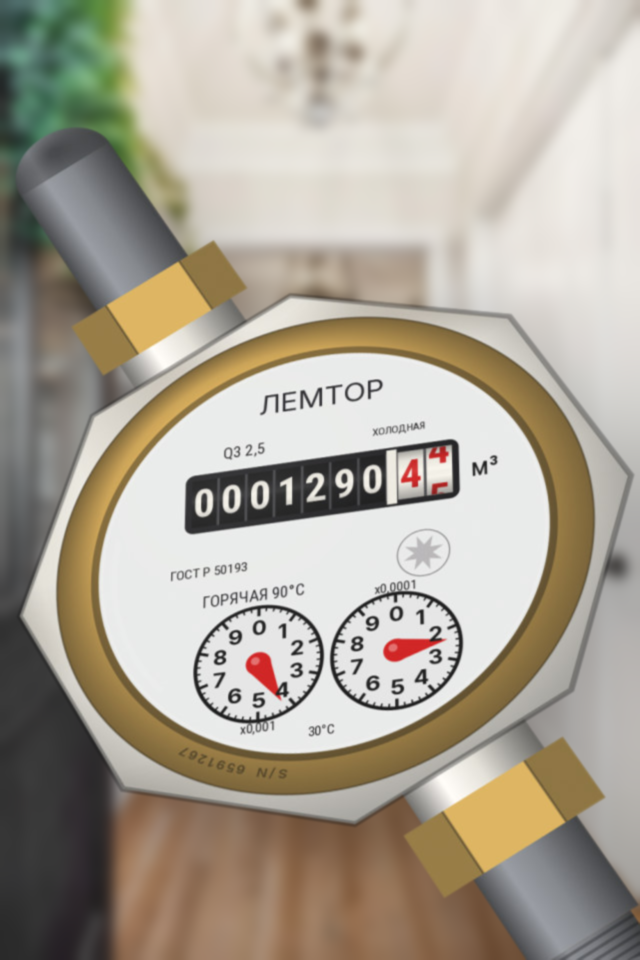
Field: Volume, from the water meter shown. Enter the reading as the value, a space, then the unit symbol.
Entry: 1290.4442 m³
